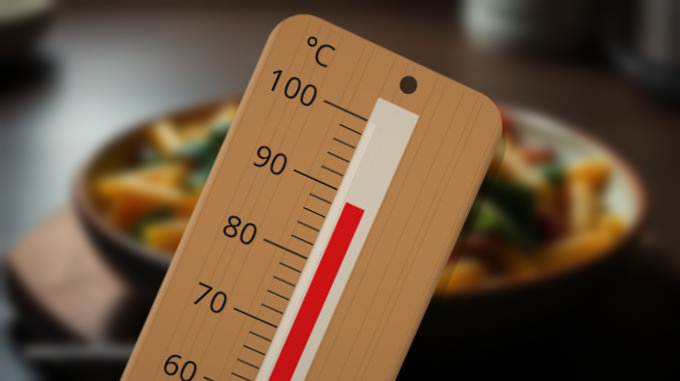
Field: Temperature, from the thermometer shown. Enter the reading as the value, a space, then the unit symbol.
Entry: 89 °C
